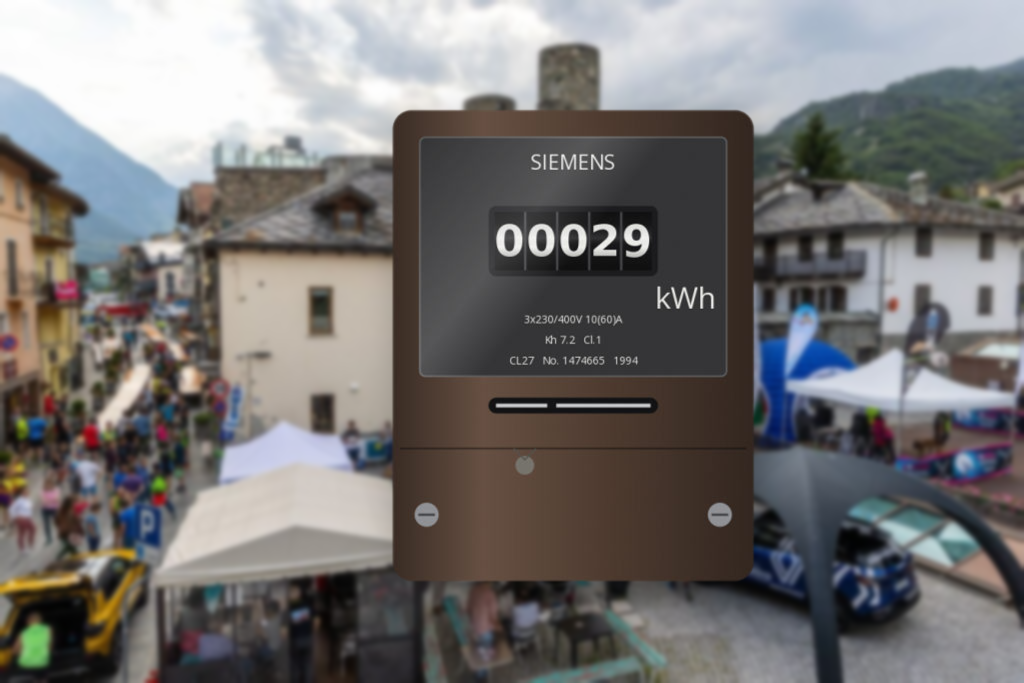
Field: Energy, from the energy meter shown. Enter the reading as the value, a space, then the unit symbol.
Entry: 29 kWh
